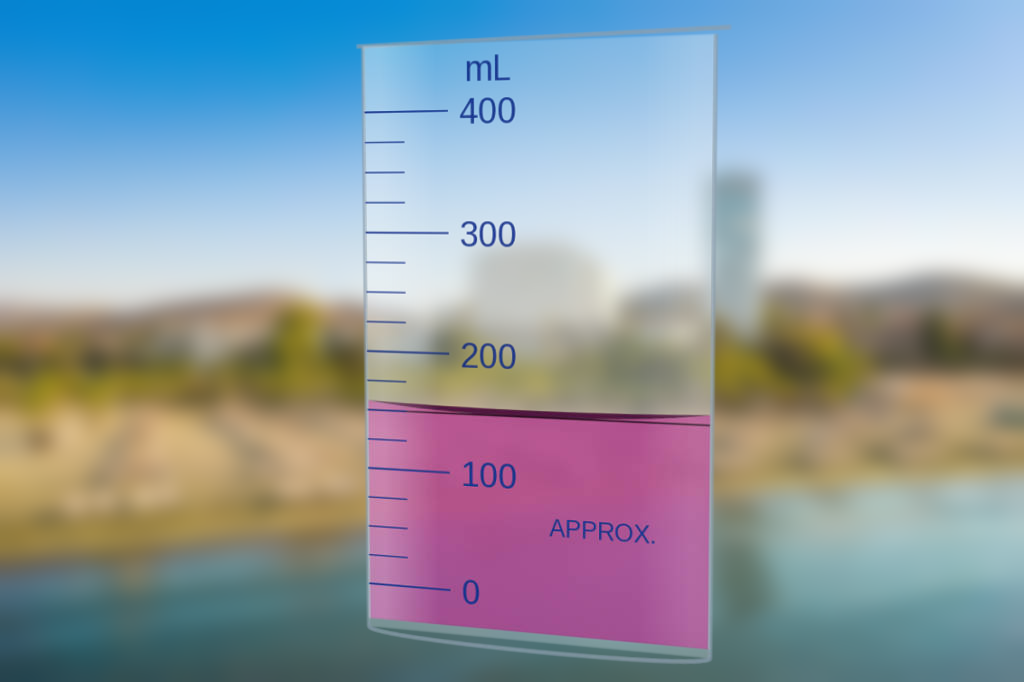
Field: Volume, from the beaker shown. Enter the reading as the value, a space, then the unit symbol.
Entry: 150 mL
